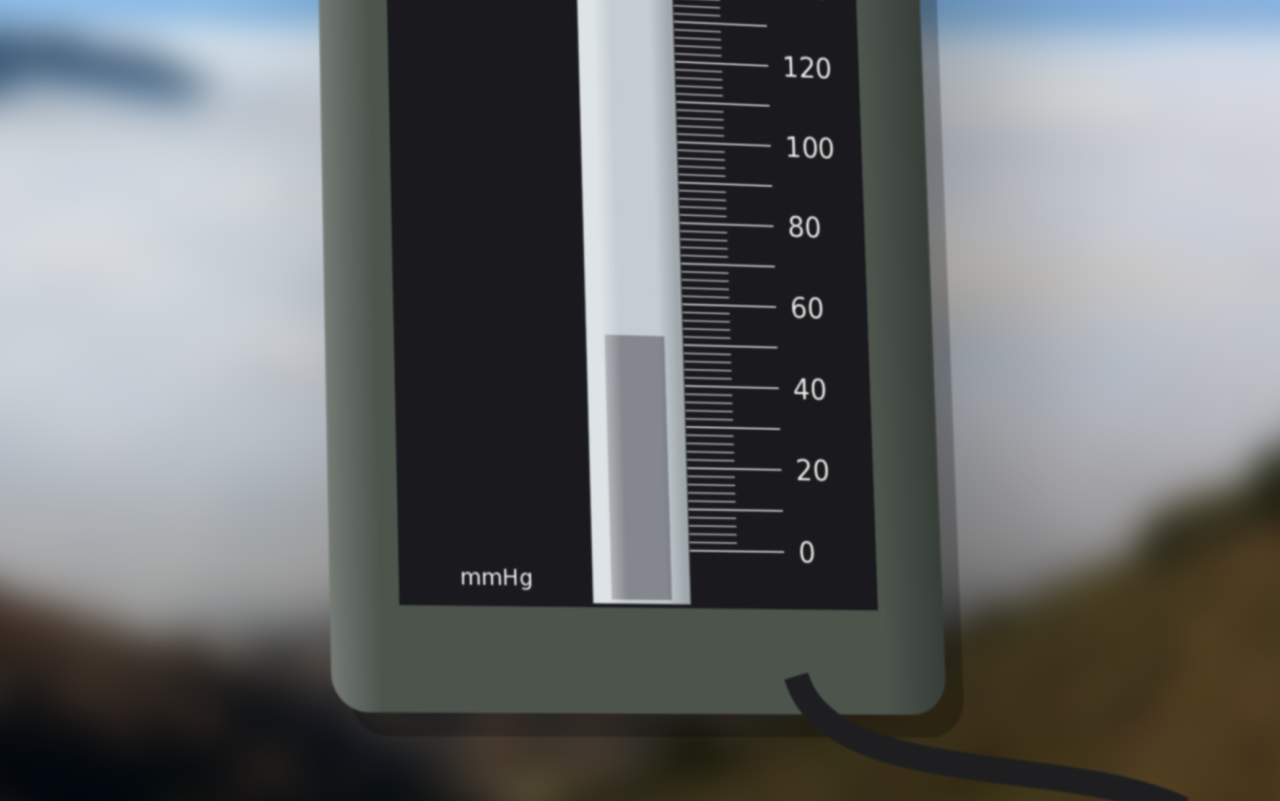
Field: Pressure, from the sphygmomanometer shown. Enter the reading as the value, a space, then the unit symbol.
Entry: 52 mmHg
